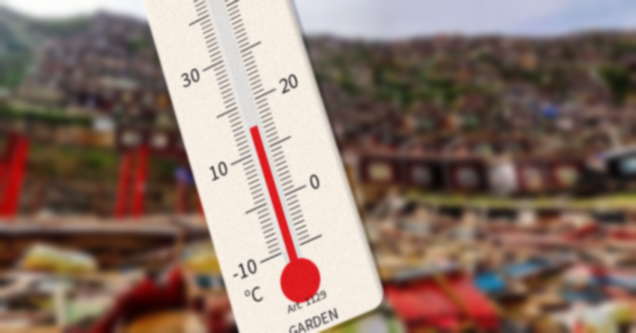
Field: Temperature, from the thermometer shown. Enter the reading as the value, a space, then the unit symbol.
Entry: 15 °C
